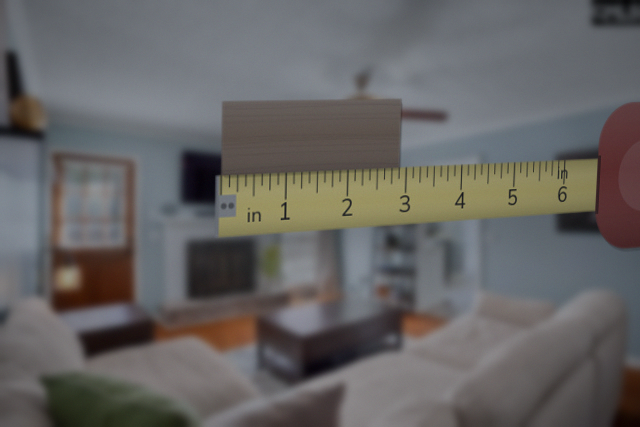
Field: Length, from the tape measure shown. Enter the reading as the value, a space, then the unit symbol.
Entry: 2.875 in
